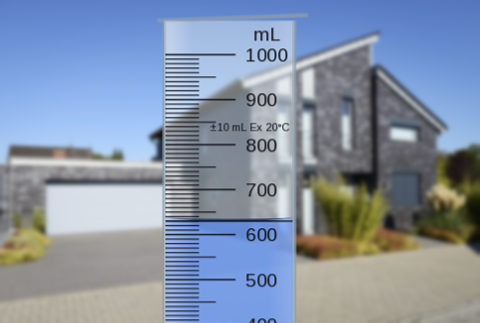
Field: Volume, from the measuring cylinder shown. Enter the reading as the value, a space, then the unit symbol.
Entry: 630 mL
